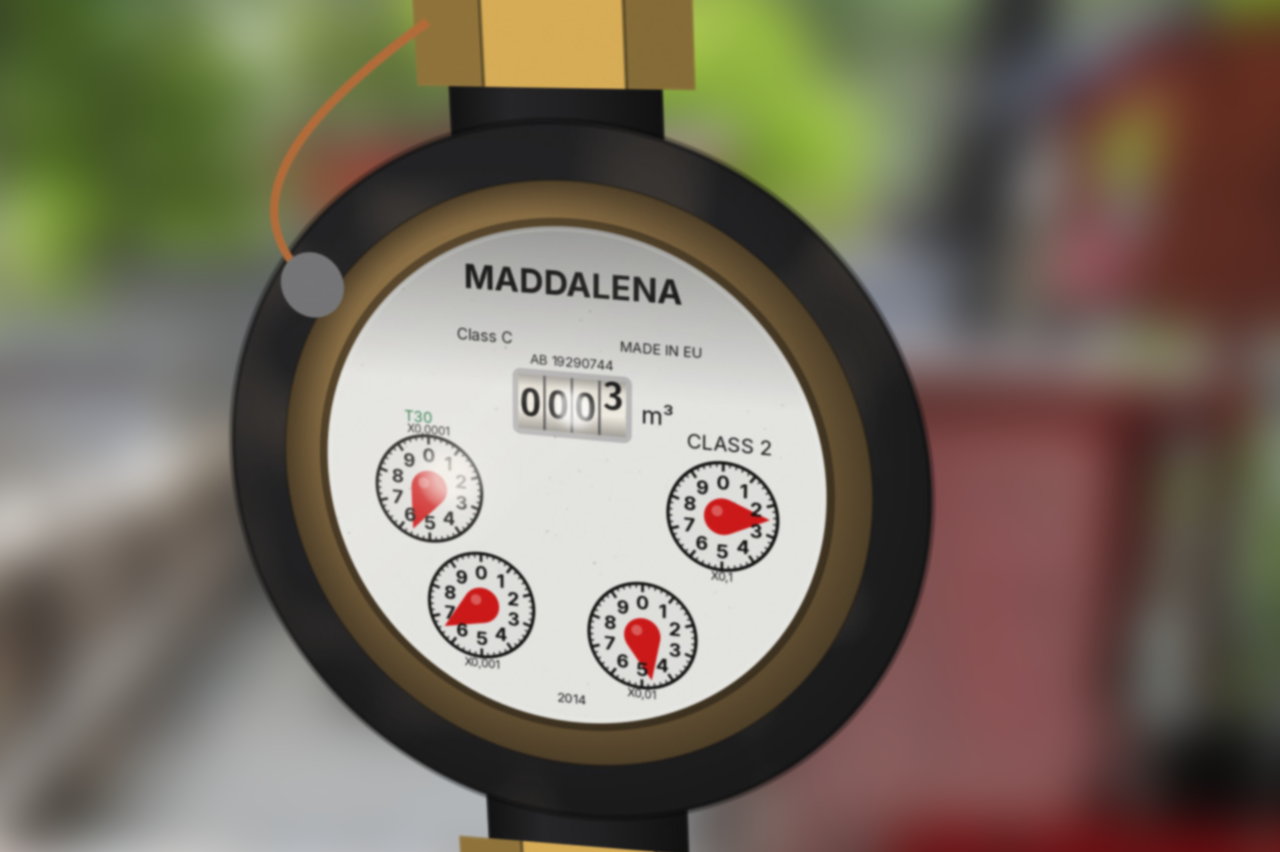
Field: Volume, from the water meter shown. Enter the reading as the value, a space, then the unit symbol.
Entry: 3.2465 m³
